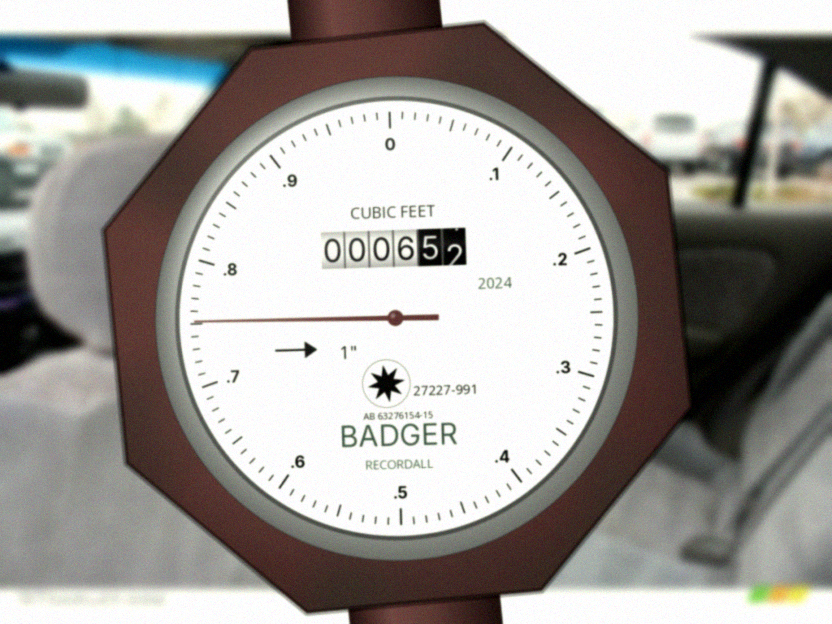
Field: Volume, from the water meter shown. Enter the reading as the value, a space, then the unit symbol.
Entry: 651.75 ft³
